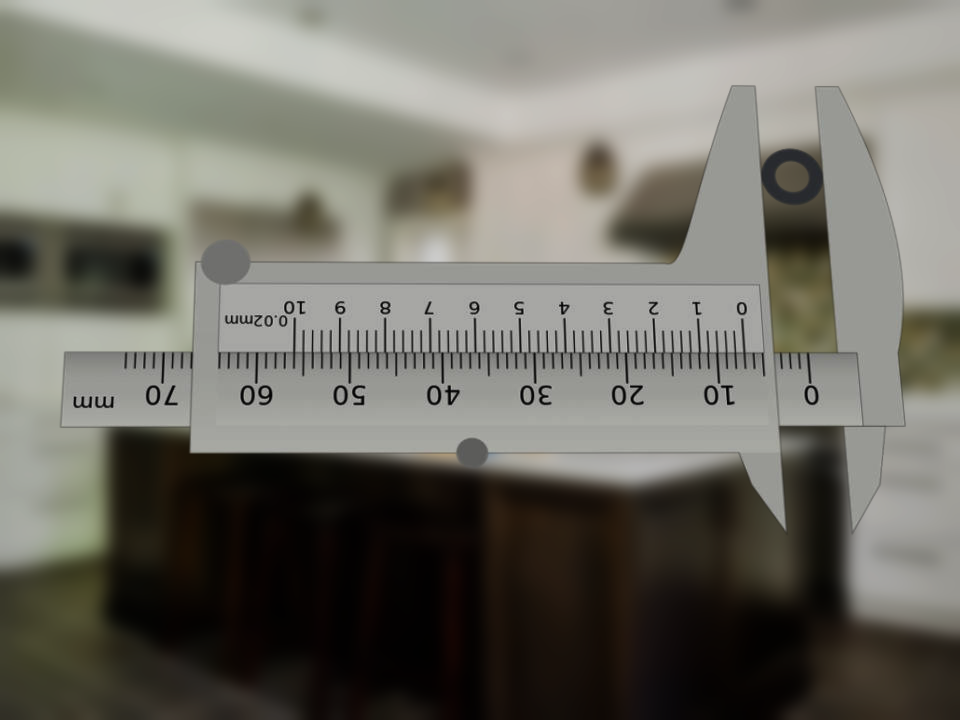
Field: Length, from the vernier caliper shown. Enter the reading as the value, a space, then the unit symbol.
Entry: 7.0 mm
